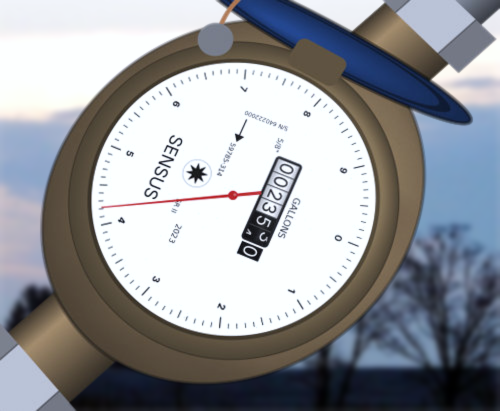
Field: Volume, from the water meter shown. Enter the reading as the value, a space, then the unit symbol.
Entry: 23534.2 gal
